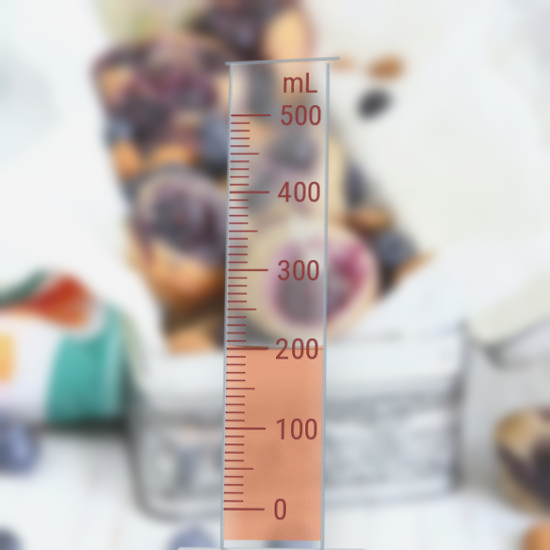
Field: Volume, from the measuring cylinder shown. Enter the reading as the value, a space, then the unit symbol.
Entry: 200 mL
